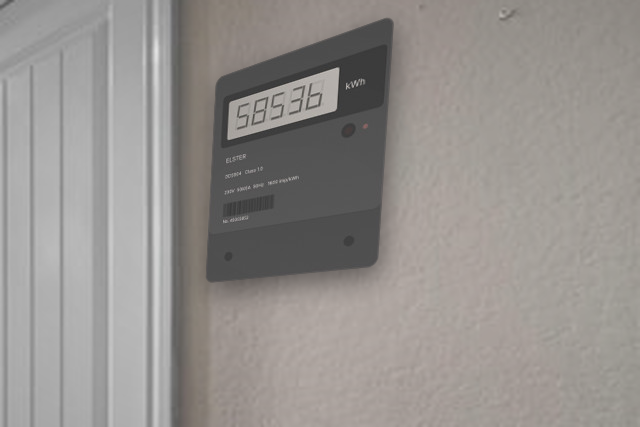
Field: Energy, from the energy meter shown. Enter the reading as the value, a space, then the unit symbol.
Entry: 58536 kWh
